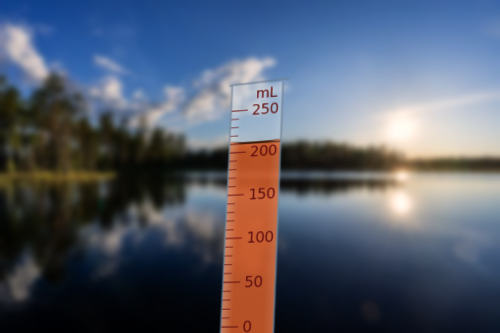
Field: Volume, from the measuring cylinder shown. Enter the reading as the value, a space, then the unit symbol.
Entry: 210 mL
